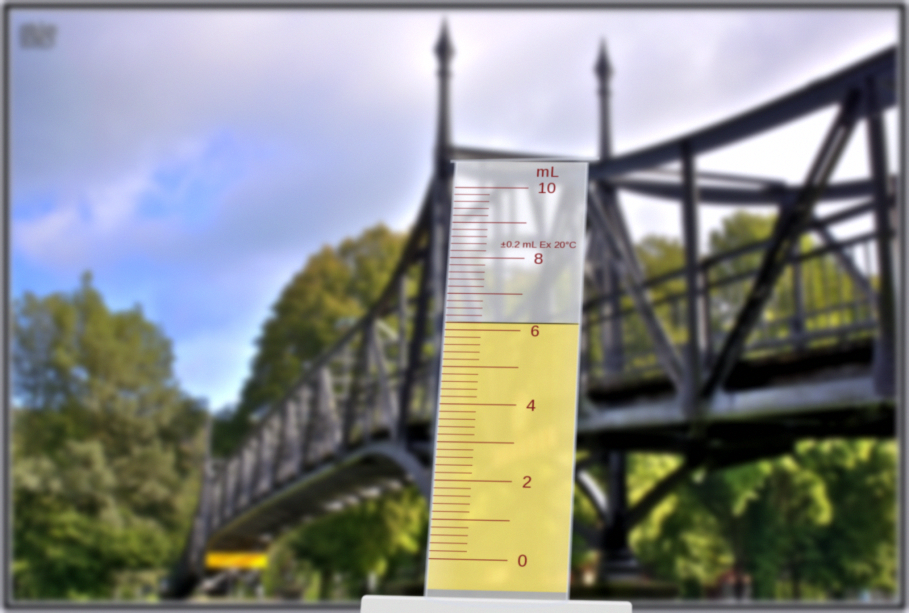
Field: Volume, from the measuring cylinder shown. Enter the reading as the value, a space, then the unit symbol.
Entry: 6.2 mL
